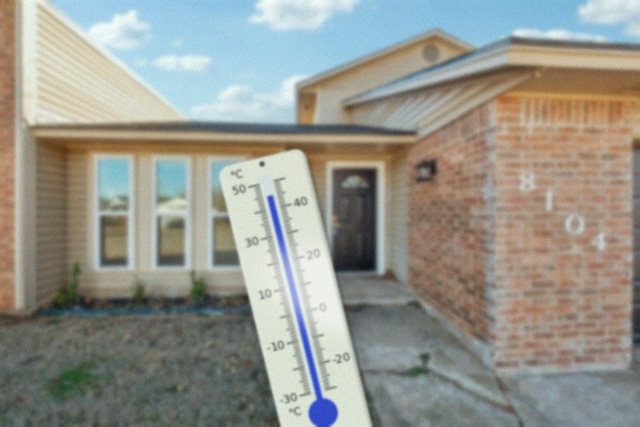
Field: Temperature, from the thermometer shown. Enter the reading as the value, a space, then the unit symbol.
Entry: 45 °C
